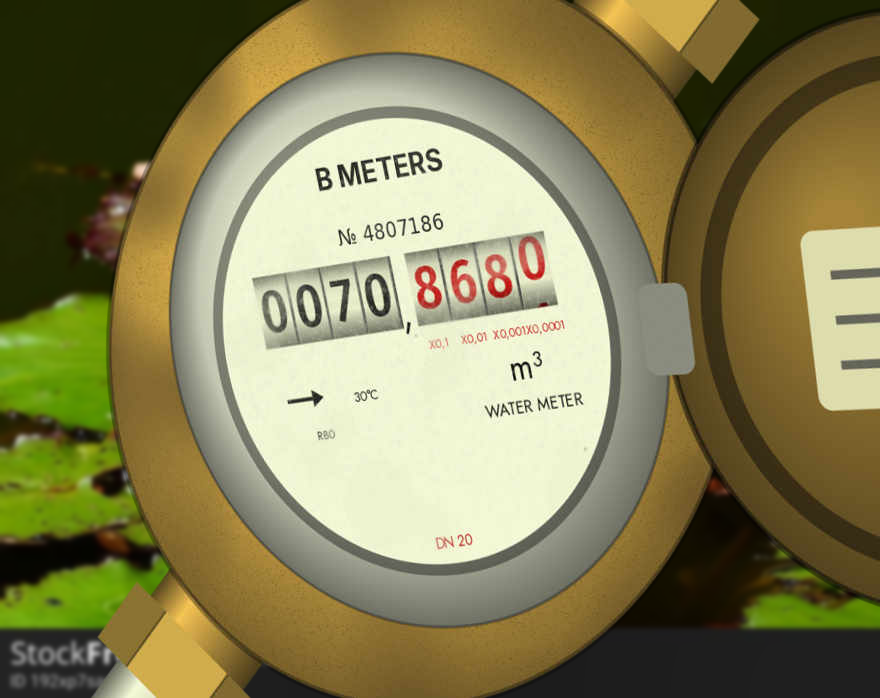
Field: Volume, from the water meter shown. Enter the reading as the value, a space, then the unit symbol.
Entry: 70.8680 m³
